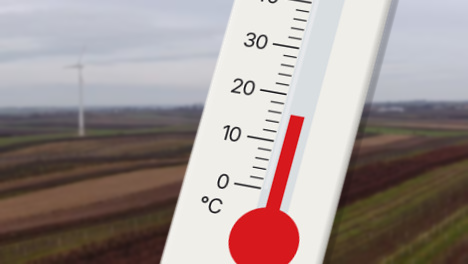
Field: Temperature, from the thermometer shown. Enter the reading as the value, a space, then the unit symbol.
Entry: 16 °C
